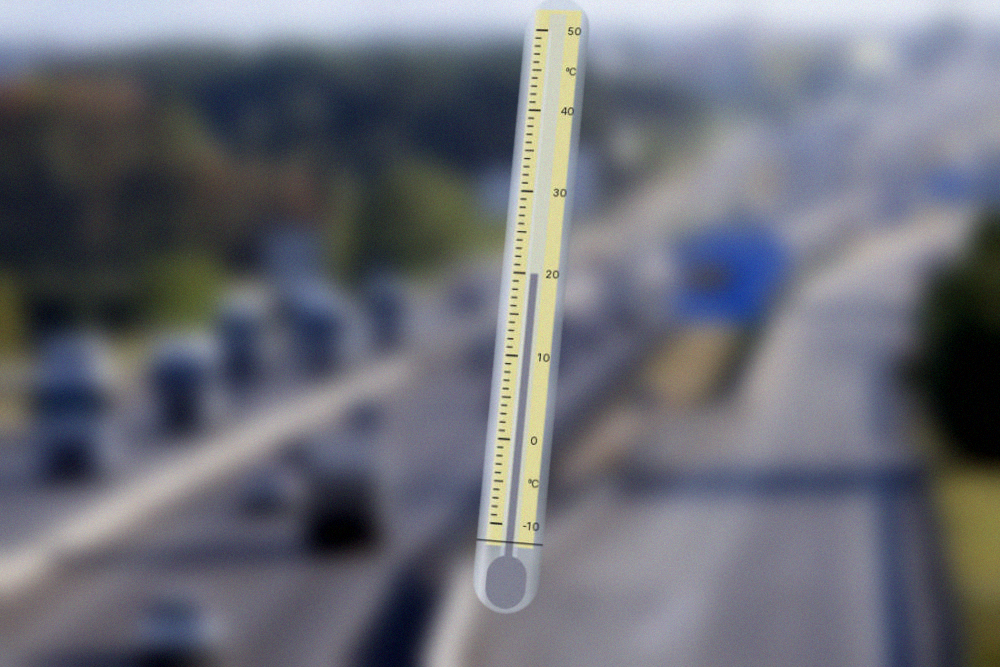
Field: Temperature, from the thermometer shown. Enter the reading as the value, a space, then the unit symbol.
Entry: 20 °C
